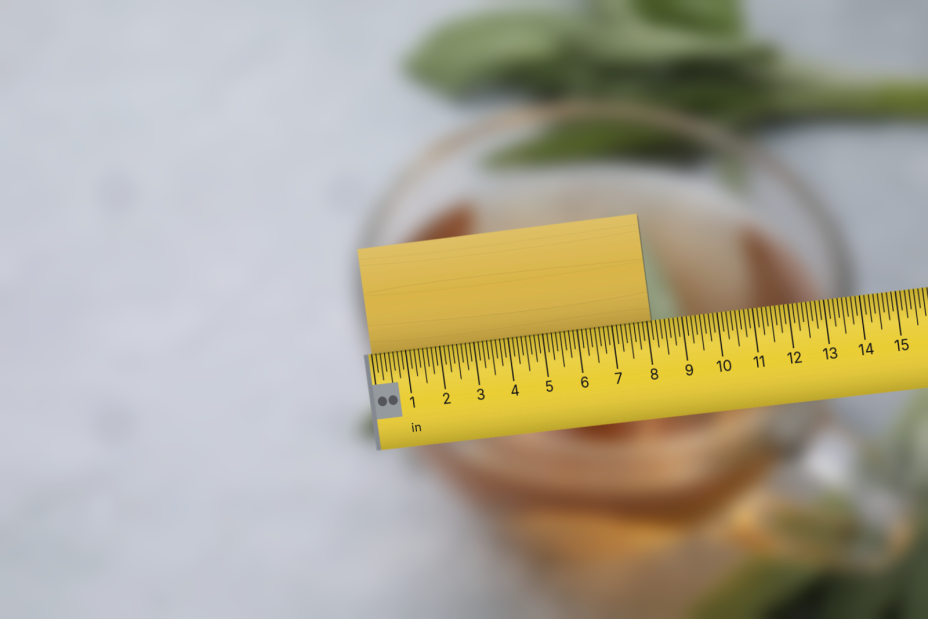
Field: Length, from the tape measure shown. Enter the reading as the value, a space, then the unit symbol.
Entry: 8.125 in
